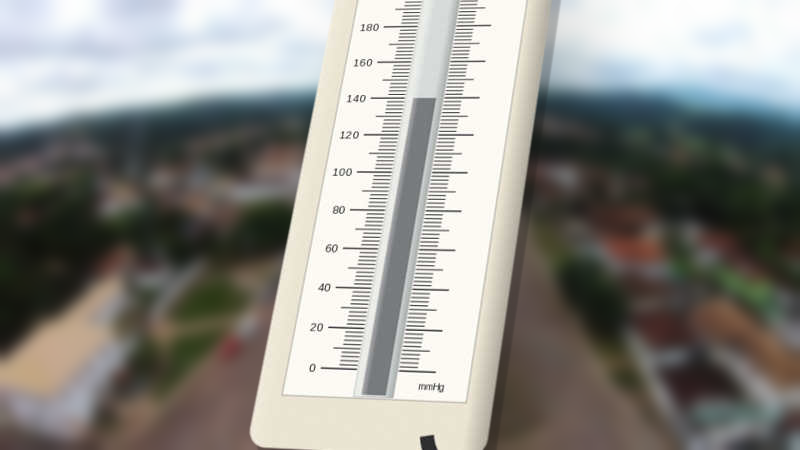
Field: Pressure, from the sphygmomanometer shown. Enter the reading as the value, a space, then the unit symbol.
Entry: 140 mmHg
